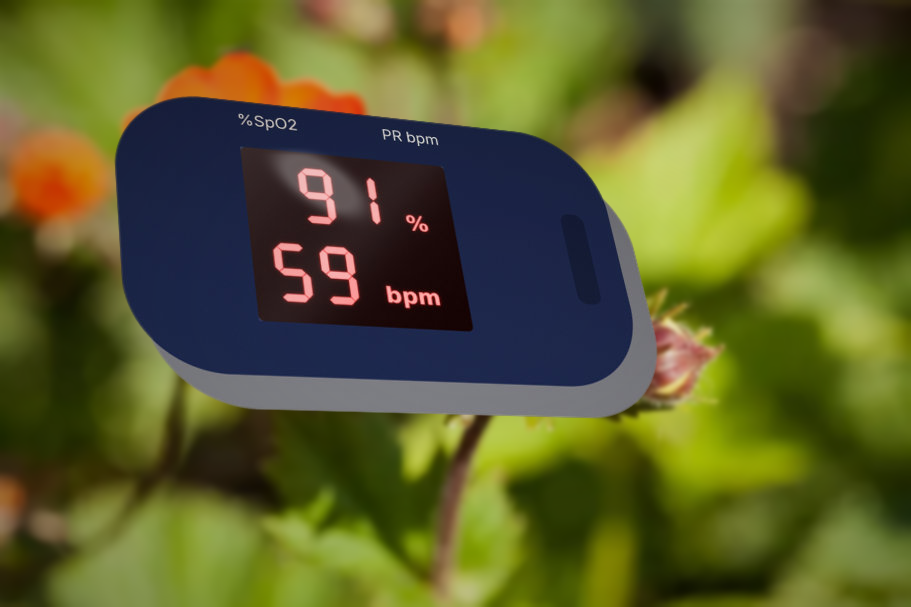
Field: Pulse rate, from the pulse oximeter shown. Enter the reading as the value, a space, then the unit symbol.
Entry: 59 bpm
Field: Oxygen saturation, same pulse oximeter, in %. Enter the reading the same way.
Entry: 91 %
